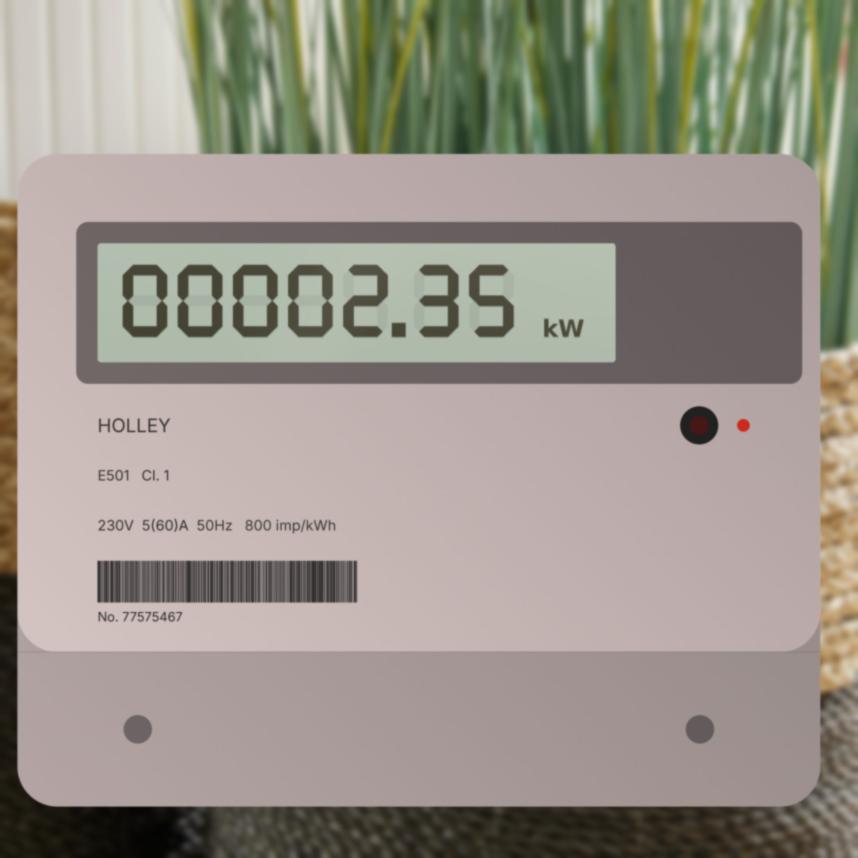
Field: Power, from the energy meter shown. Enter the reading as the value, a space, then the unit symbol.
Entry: 2.35 kW
